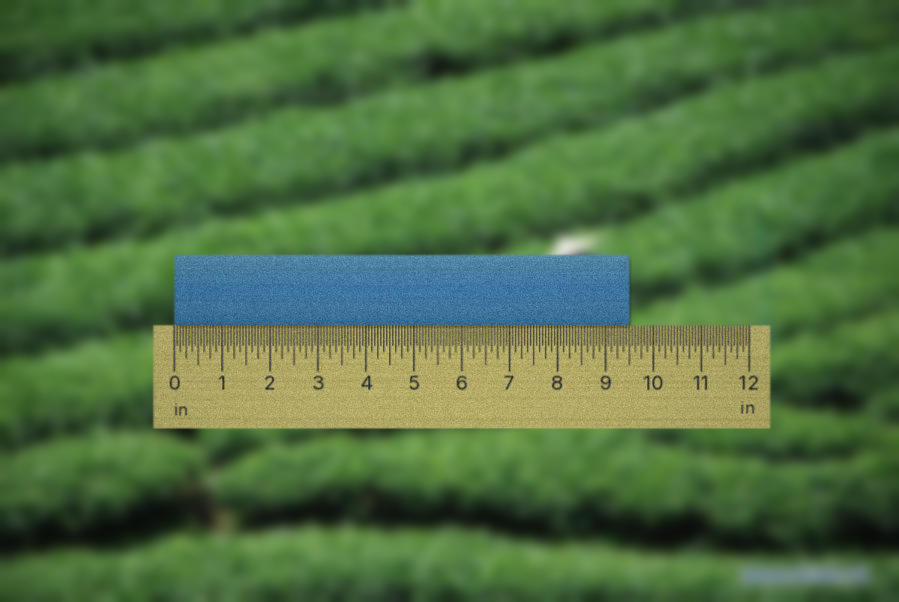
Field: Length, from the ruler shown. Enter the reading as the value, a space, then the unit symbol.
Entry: 9.5 in
